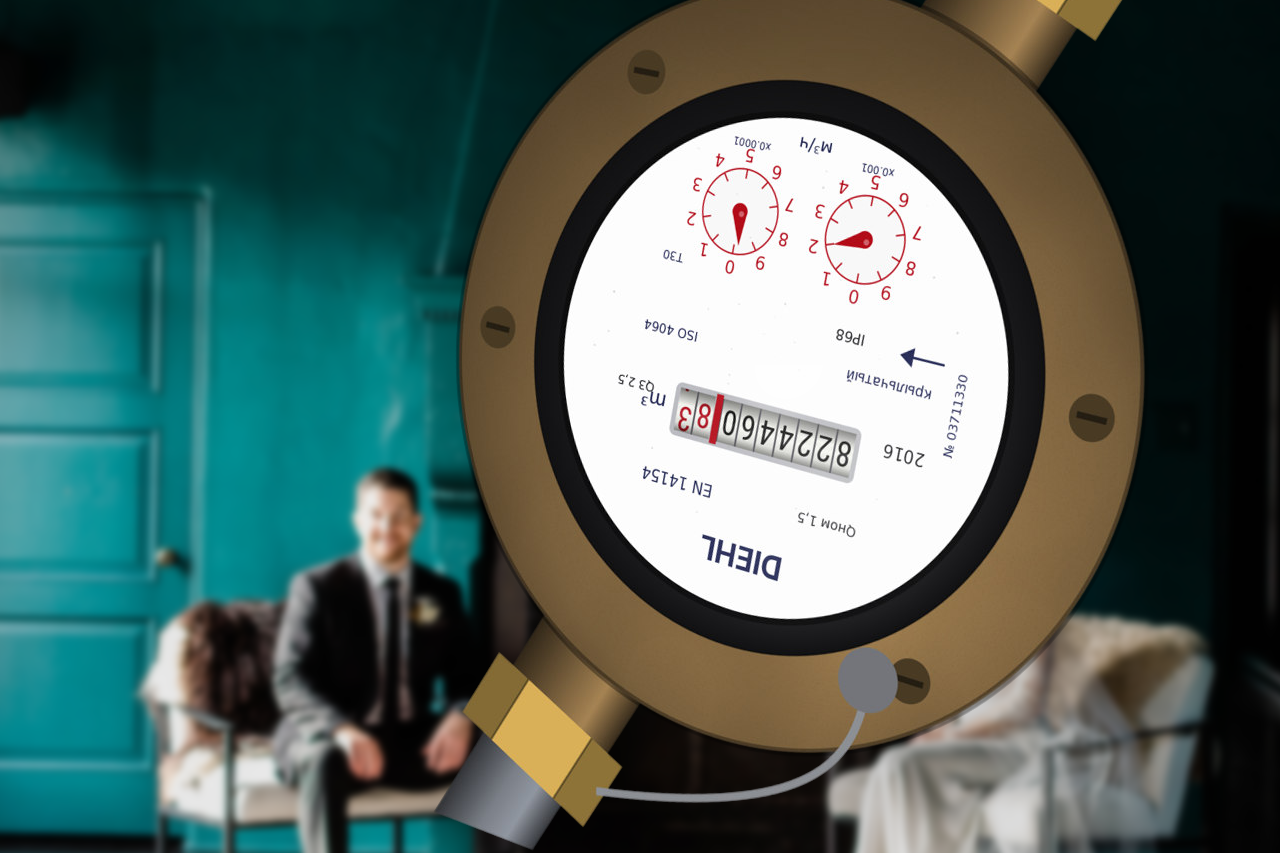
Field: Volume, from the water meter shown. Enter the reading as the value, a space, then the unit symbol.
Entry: 8224460.8319 m³
